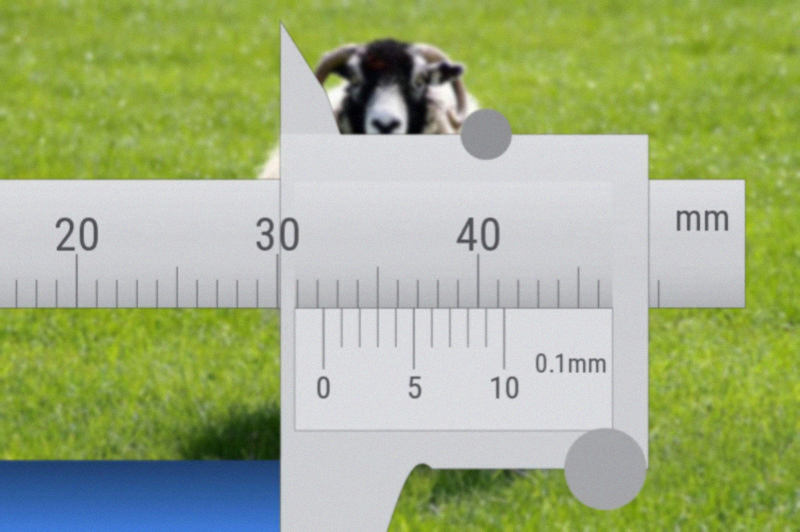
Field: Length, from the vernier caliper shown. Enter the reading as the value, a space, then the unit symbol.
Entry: 32.3 mm
